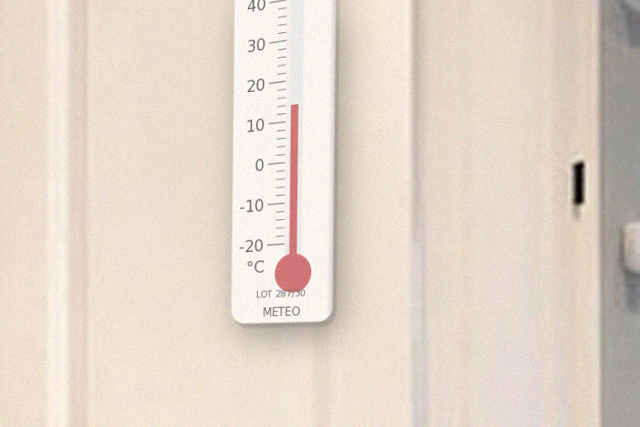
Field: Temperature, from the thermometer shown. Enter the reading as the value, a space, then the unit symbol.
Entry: 14 °C
